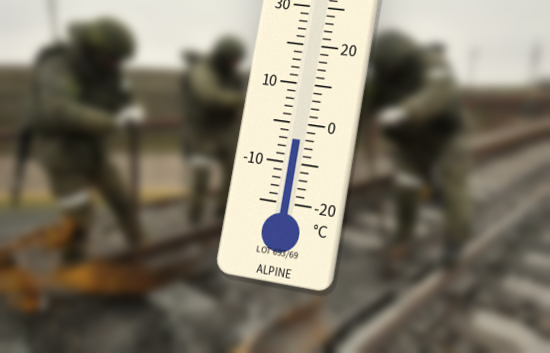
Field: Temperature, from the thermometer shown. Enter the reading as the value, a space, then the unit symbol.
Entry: -4 °C
